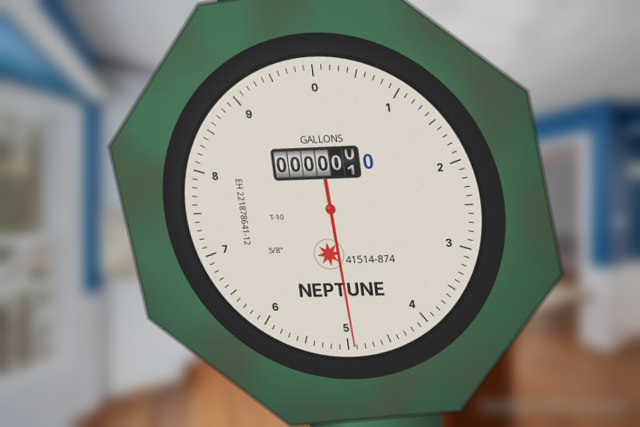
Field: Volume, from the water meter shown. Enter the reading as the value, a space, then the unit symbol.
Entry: 4.9 gal
